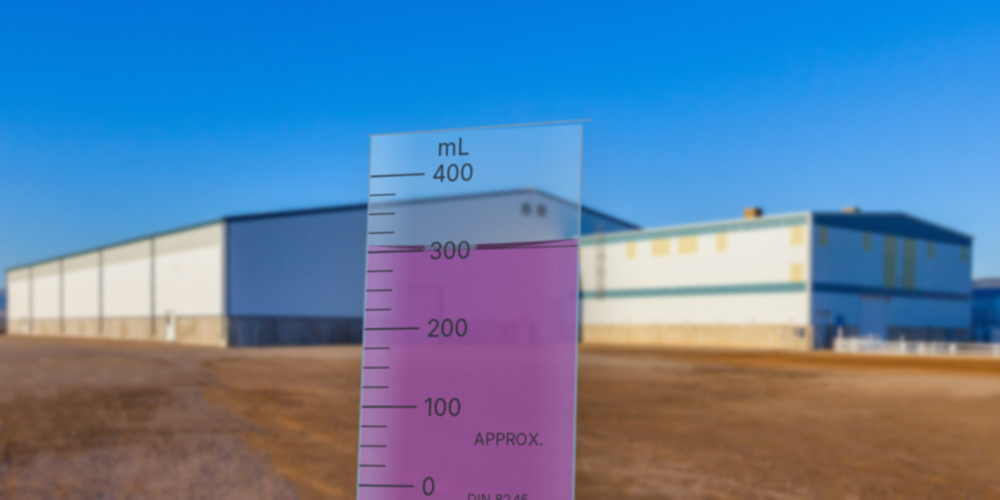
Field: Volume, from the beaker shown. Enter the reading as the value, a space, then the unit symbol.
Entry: 300 mL
